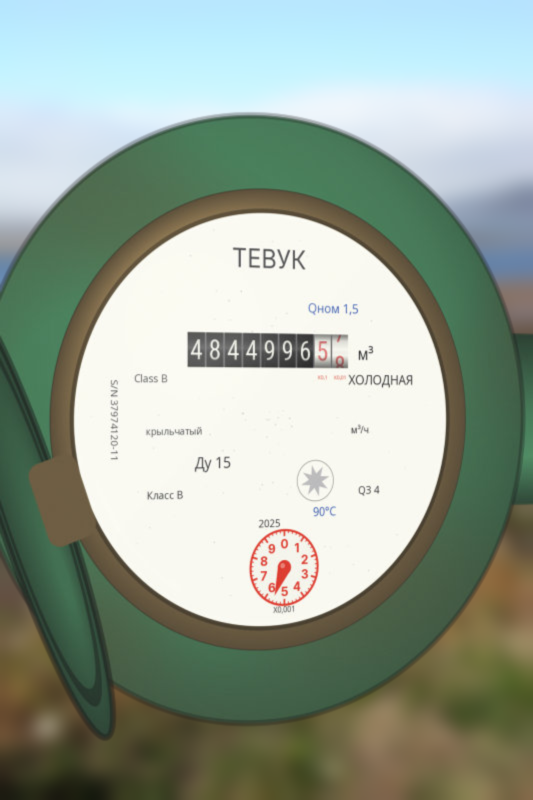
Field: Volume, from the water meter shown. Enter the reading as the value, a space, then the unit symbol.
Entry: 4844996.575 m³
